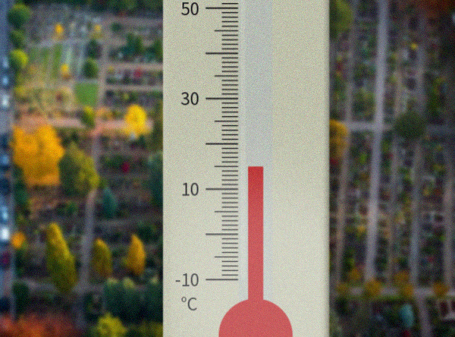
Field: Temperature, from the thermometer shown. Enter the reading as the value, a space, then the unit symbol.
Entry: 15 °C
